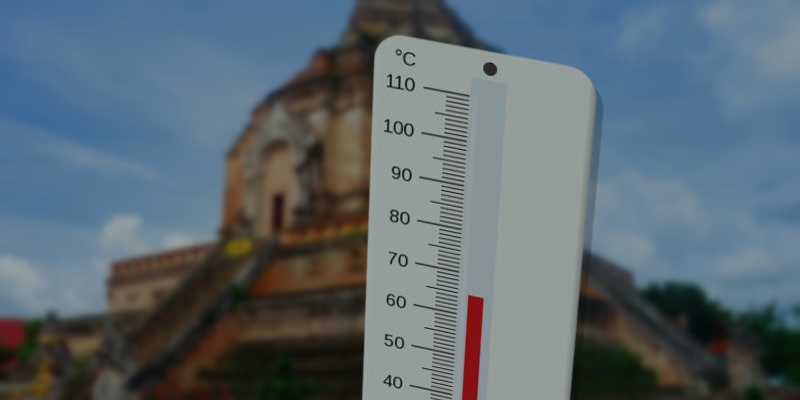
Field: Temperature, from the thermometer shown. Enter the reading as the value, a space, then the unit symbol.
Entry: 65 °C
